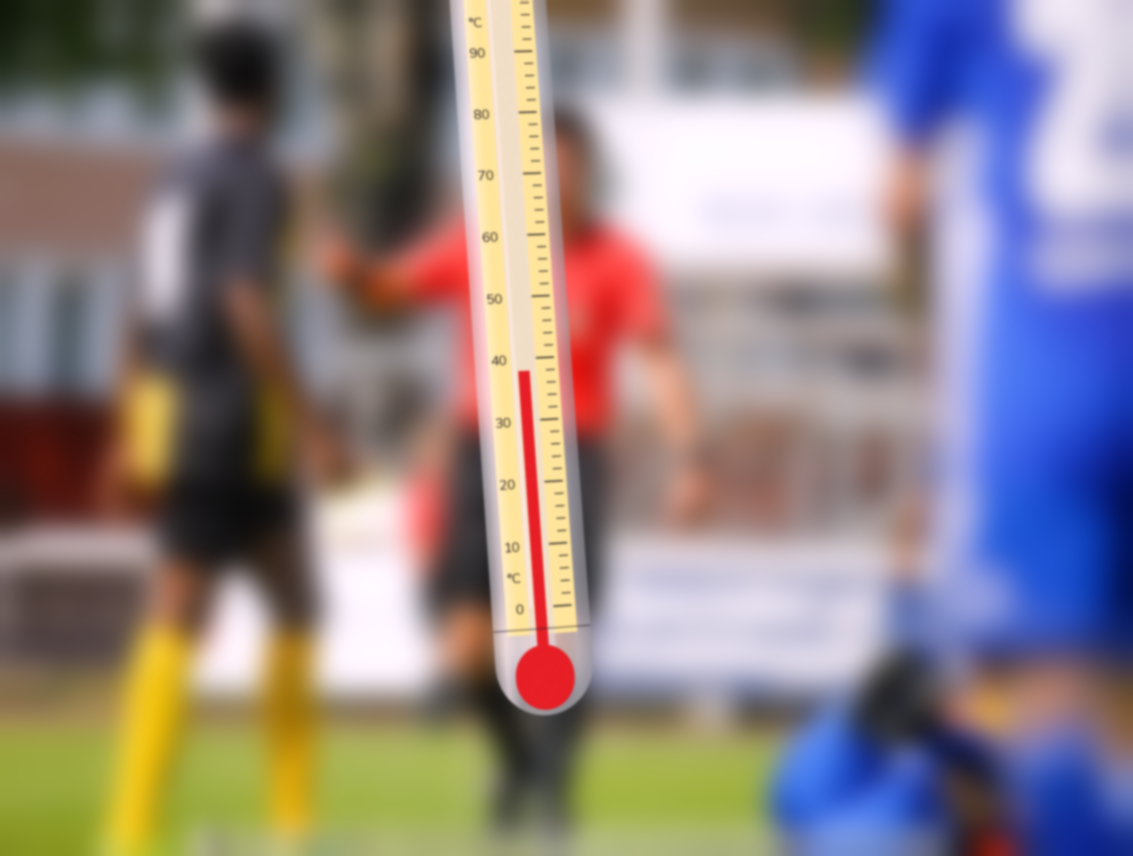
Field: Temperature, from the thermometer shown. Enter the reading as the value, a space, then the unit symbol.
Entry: 38 °C
